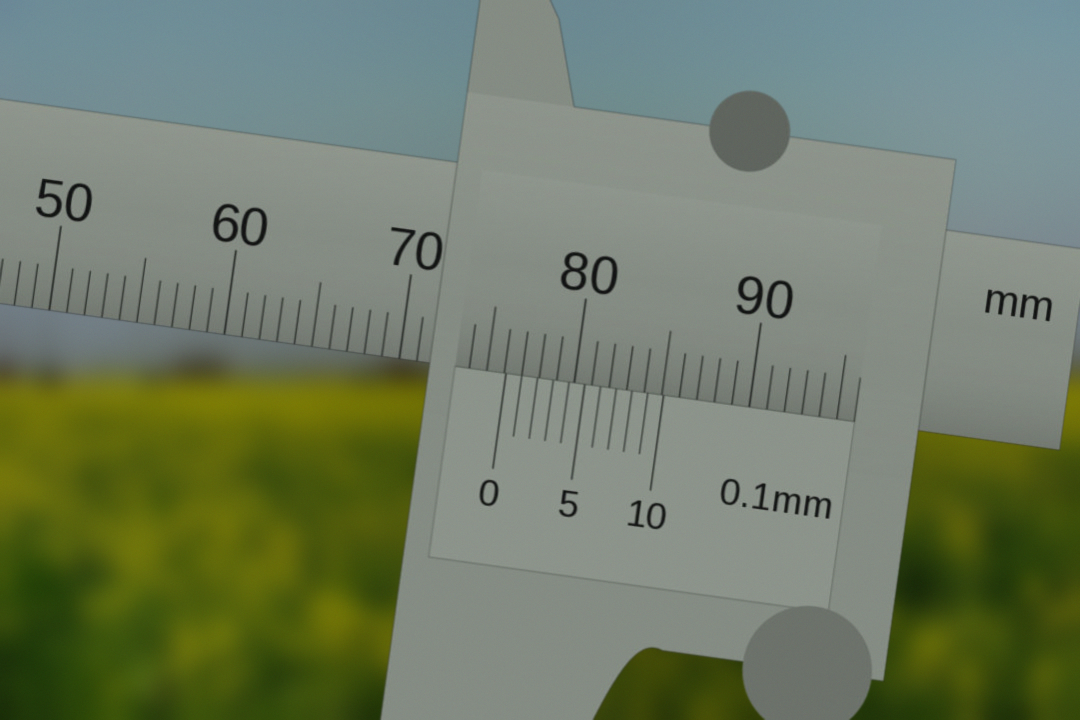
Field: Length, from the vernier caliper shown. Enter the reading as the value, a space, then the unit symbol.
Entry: 76.1 mm
